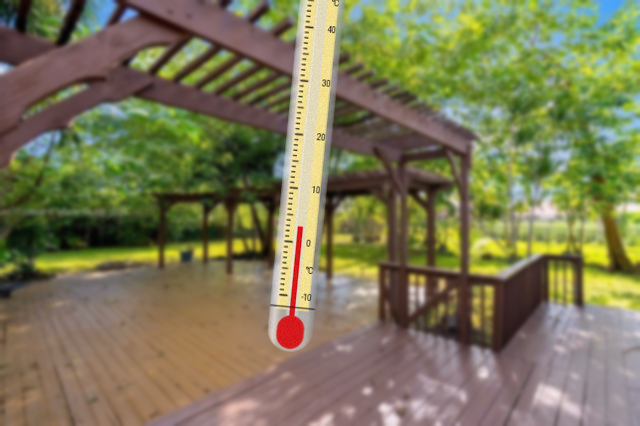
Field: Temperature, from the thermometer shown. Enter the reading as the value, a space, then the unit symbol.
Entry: 3 °C
